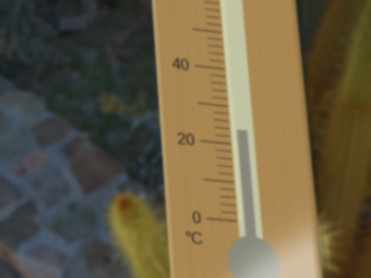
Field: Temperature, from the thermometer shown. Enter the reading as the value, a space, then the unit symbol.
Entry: 24 °C
